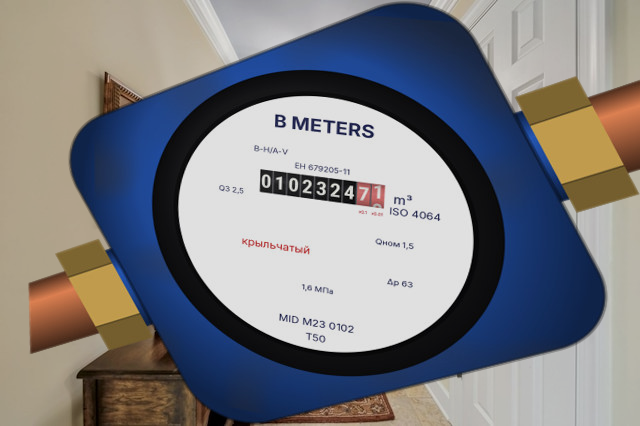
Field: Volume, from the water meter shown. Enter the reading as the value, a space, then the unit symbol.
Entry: 102324.71 m³
